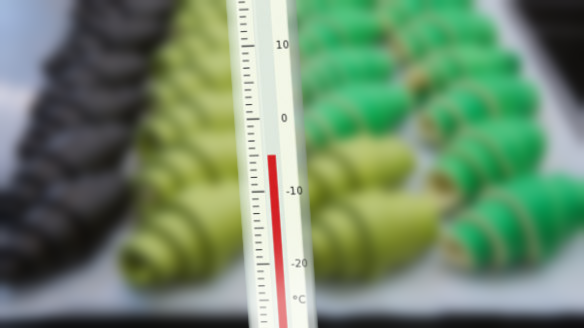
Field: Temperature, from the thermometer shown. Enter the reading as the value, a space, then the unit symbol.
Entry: -5 °C
